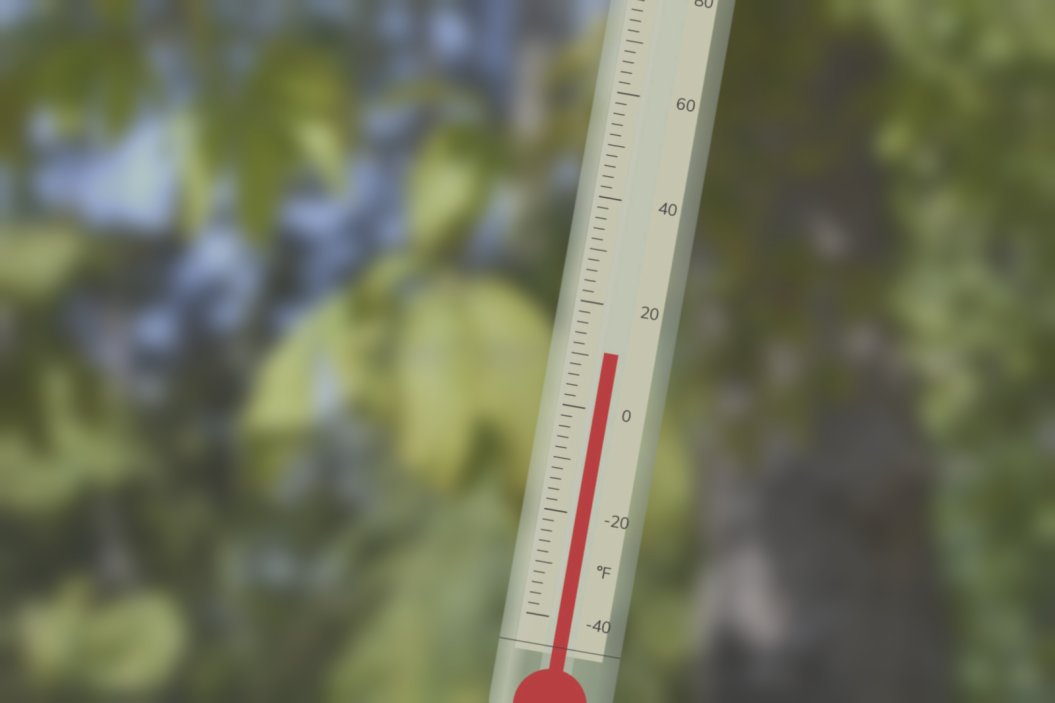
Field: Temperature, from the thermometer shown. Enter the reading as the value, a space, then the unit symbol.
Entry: 11 °F
